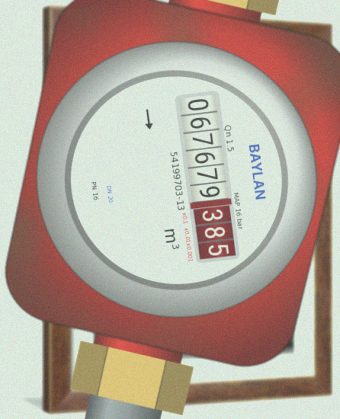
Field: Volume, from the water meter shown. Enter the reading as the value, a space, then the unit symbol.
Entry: 67679.385 m³
